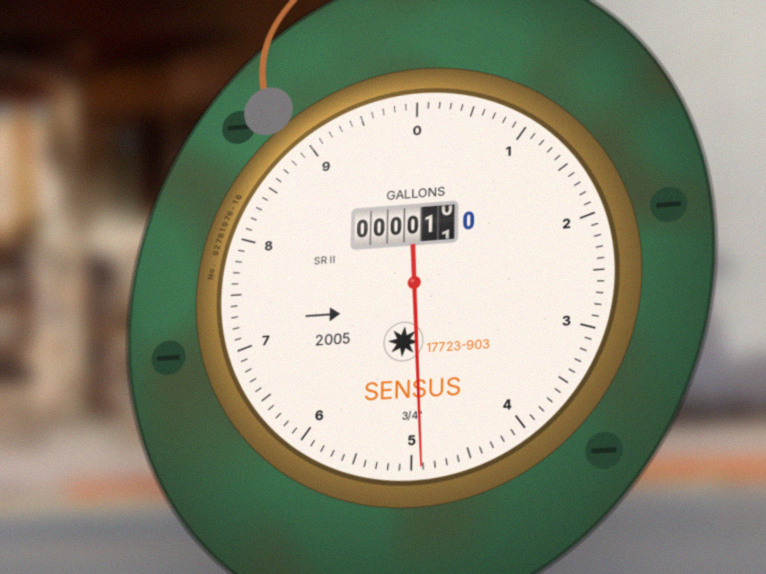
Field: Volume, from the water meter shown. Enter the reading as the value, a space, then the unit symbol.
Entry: 104.9 gal
